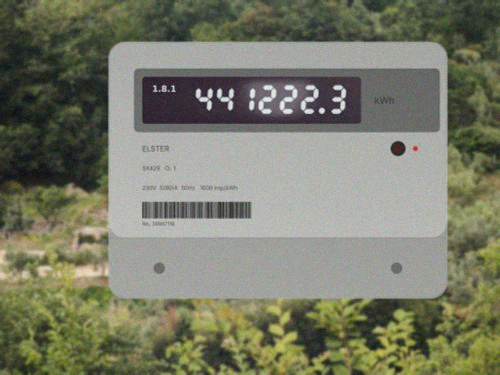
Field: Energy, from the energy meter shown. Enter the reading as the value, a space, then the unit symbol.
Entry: 441222.3 kWh
